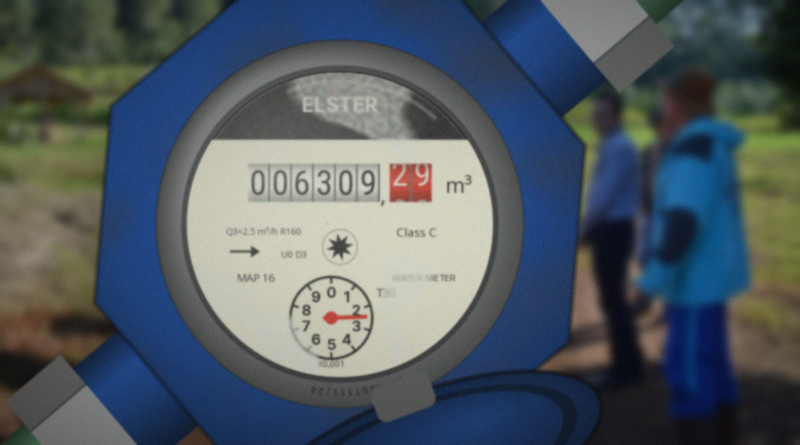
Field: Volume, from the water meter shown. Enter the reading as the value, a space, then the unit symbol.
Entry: 6309.292 m³
